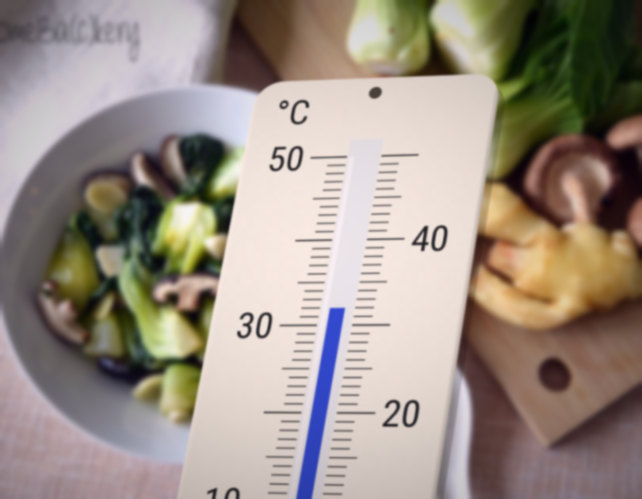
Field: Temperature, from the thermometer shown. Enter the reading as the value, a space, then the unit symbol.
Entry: 32 °C
